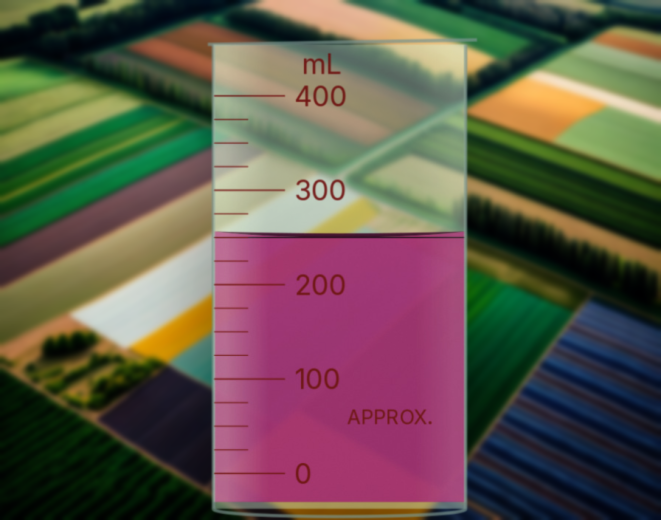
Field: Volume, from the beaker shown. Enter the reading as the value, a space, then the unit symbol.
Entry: 250 mL
